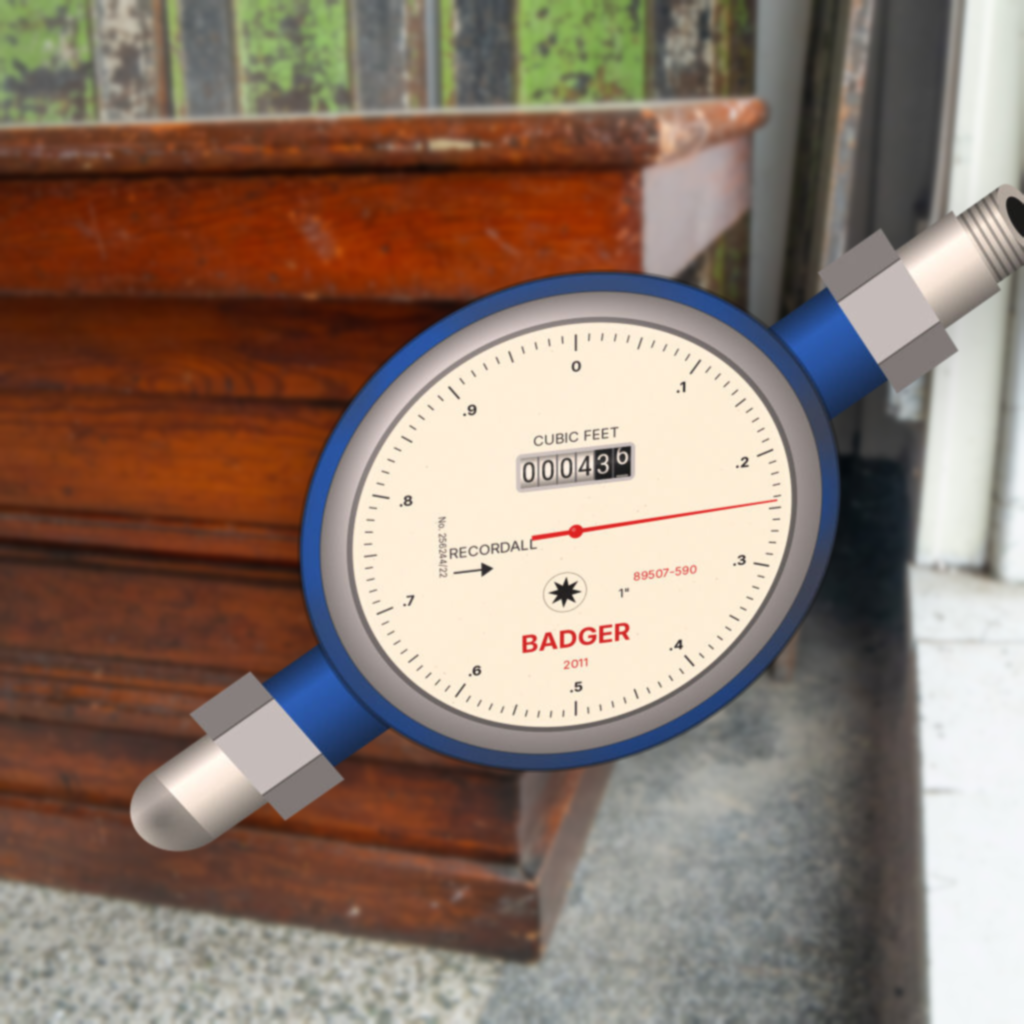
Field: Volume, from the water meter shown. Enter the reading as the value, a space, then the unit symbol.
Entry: 436.24 ft³
